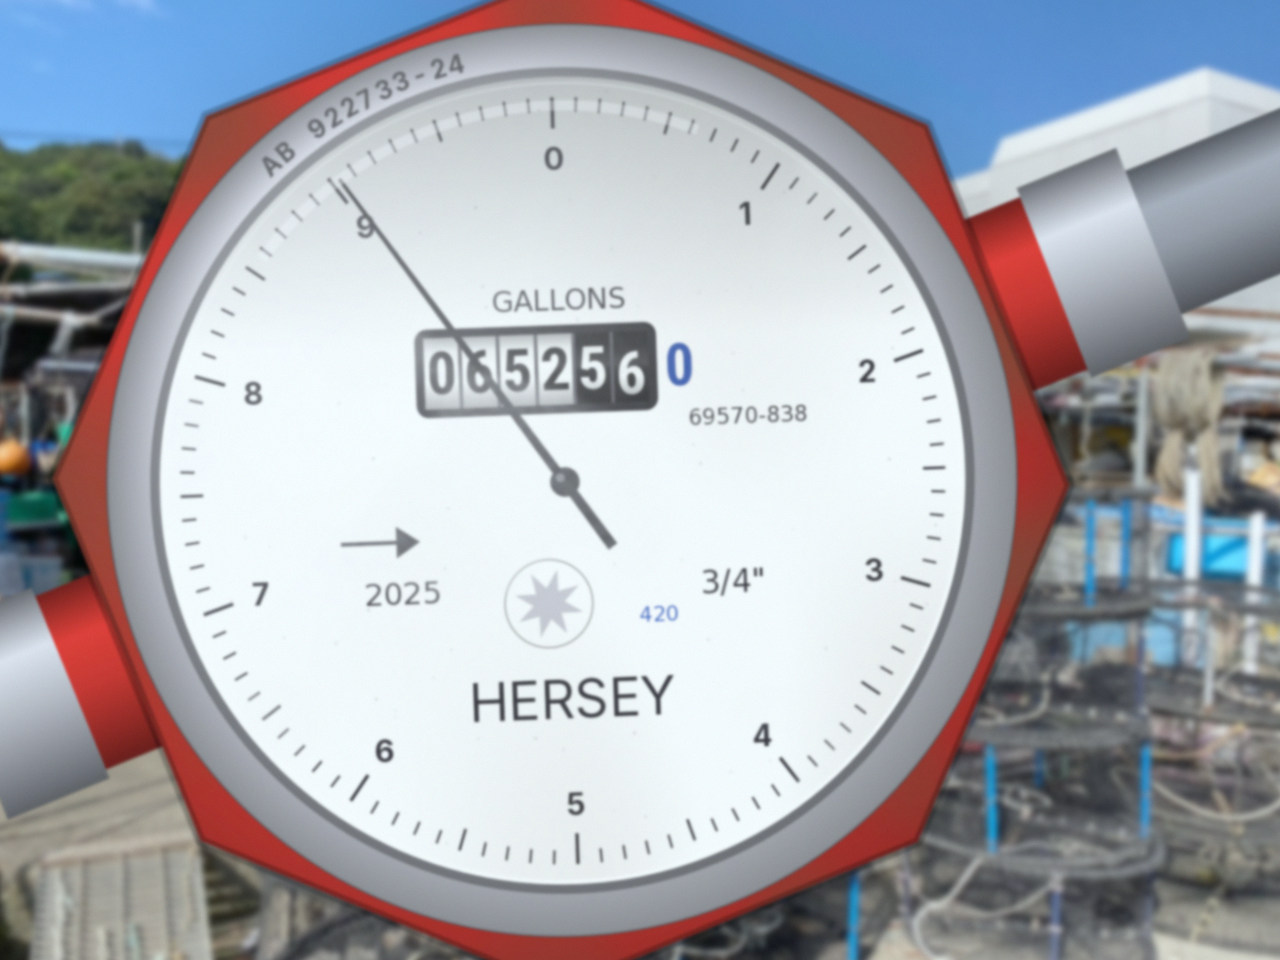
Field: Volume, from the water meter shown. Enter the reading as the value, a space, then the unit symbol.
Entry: 652559.0 gal
